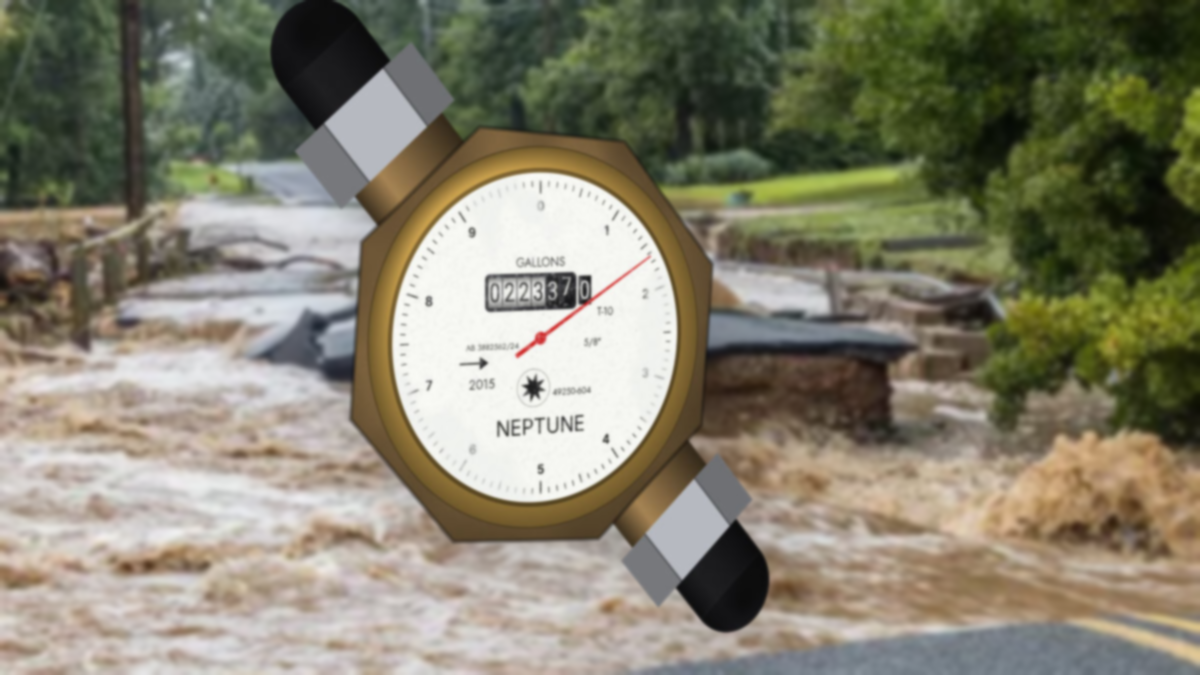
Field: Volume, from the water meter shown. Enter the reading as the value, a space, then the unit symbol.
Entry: 223371.6 gal
